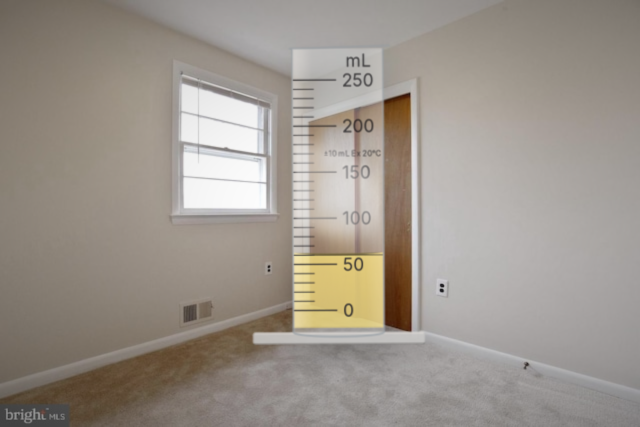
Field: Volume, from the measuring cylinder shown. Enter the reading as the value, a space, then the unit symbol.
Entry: 60 mL
